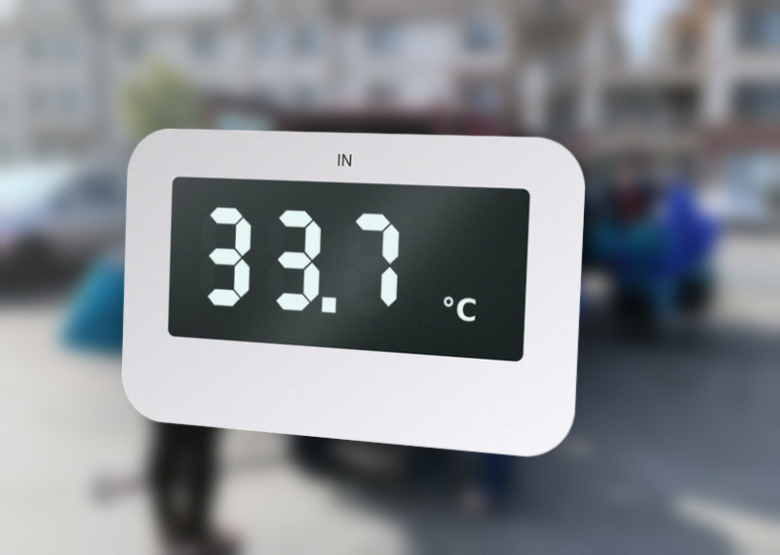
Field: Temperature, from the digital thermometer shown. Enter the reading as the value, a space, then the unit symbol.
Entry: 33.7 °C
